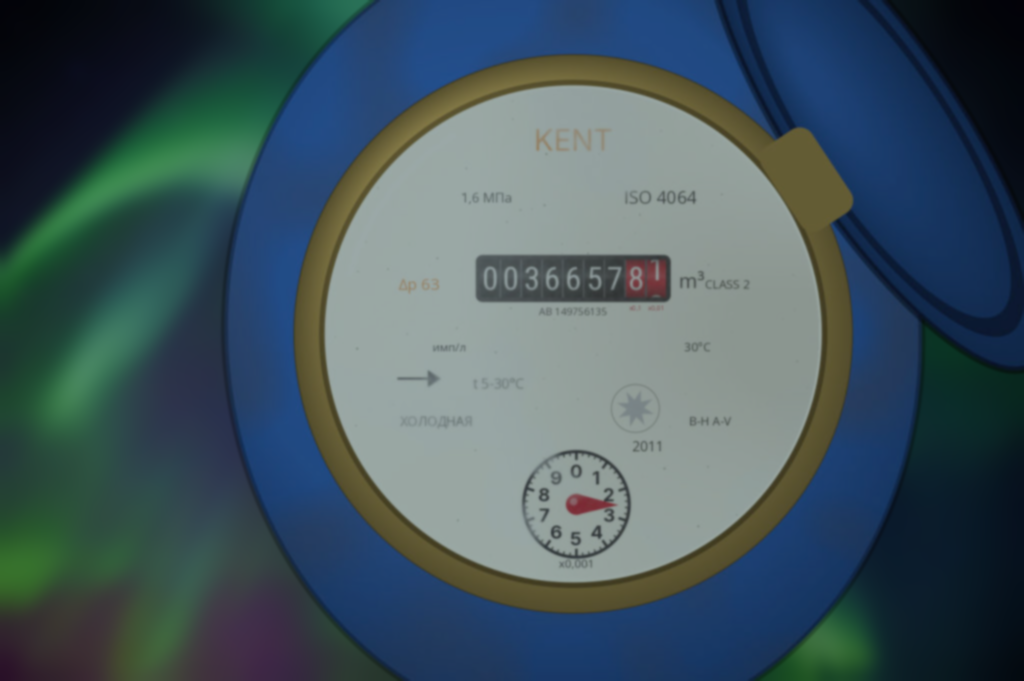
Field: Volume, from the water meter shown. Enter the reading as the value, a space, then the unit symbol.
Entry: 36657.812 m³
